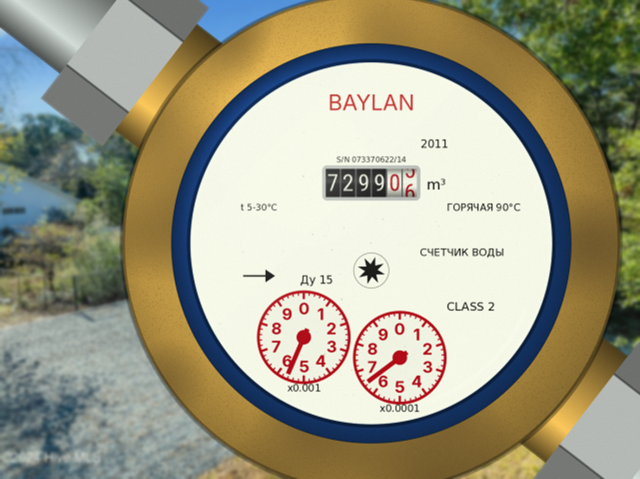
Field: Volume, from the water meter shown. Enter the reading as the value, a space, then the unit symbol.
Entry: 7299.0556 m³
